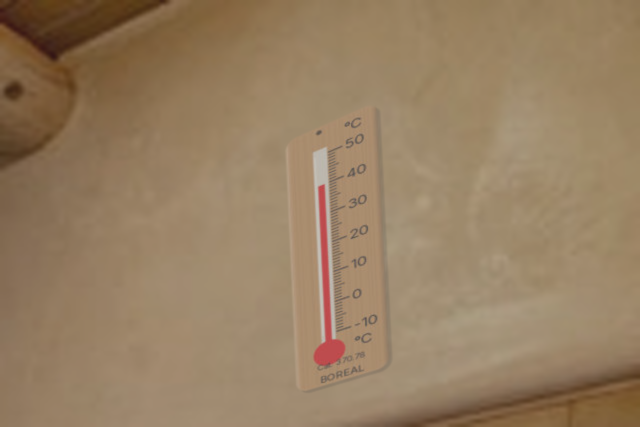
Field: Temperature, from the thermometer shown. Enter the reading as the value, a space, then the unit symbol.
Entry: 40 °C
